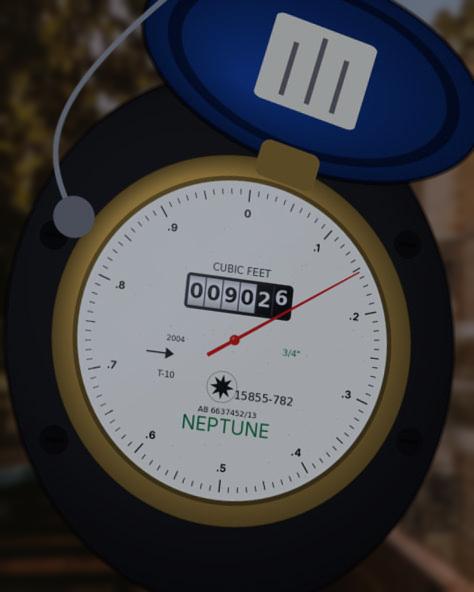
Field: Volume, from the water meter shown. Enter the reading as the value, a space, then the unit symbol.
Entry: 9026.15 ft³
